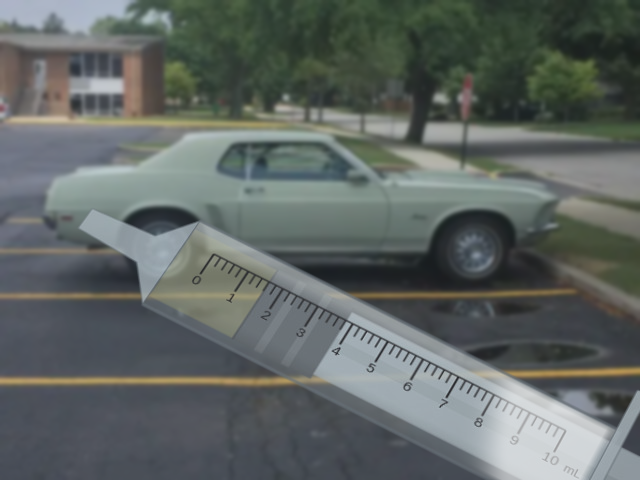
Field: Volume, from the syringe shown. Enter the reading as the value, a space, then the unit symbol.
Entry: 1.6 mL
